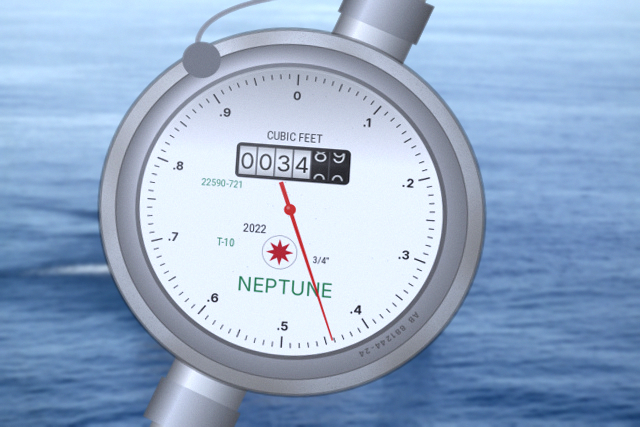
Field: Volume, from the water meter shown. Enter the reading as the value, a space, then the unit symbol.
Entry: 3489.44 ft³
